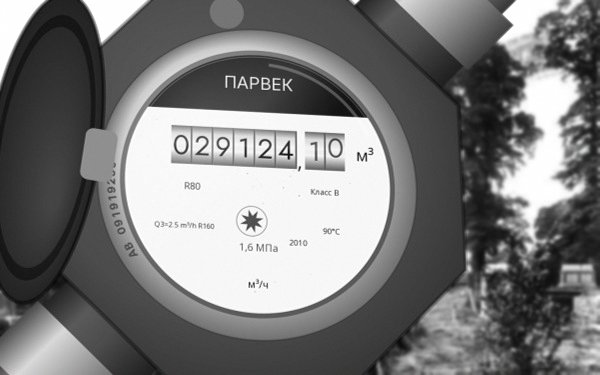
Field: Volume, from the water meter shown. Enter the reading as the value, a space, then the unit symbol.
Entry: 29124.10 m³
